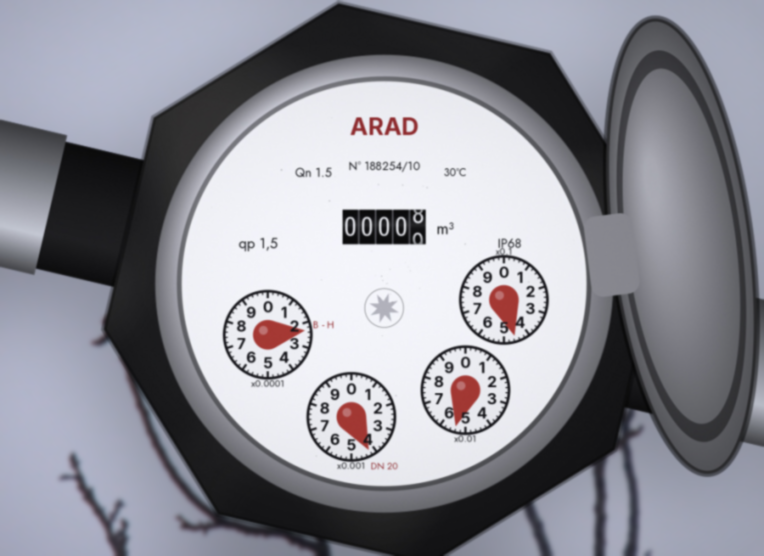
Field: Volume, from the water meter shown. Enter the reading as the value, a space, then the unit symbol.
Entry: 8.4542 m³
